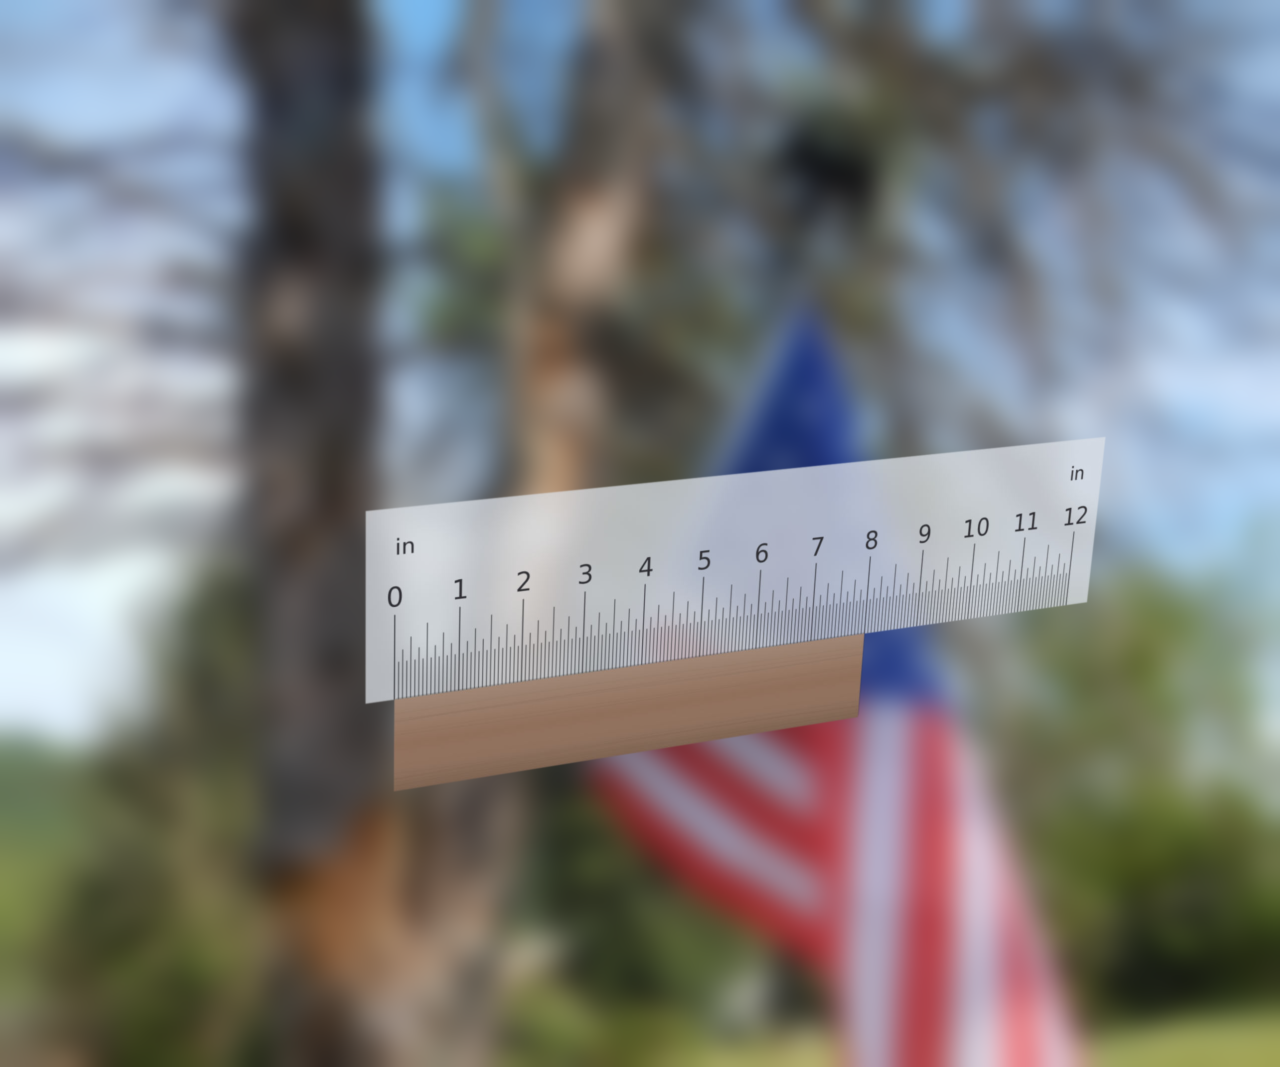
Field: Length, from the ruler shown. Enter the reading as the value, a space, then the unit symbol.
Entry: 8 in
